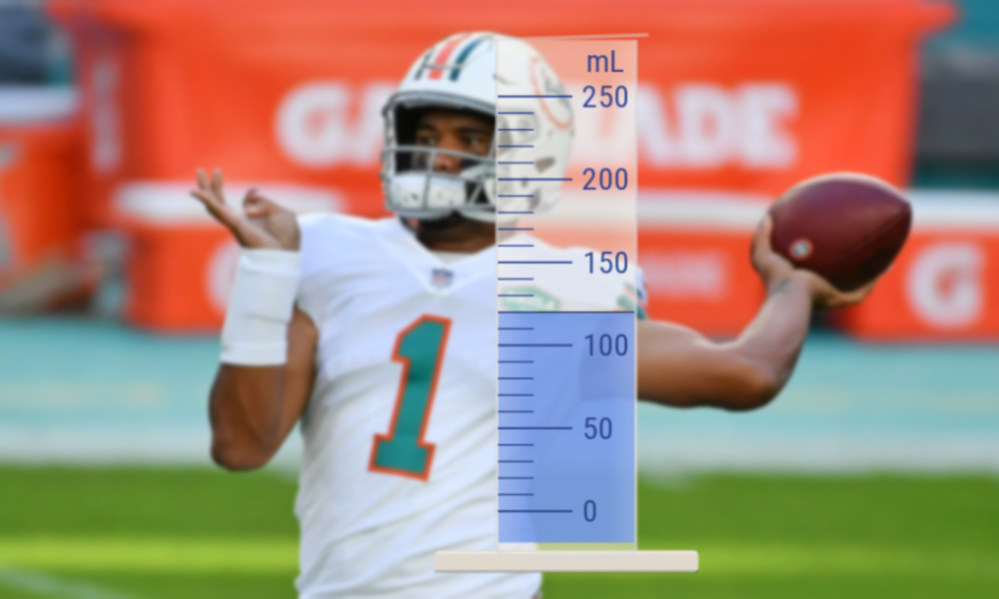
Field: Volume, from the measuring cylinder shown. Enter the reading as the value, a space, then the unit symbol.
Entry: 120 mL
